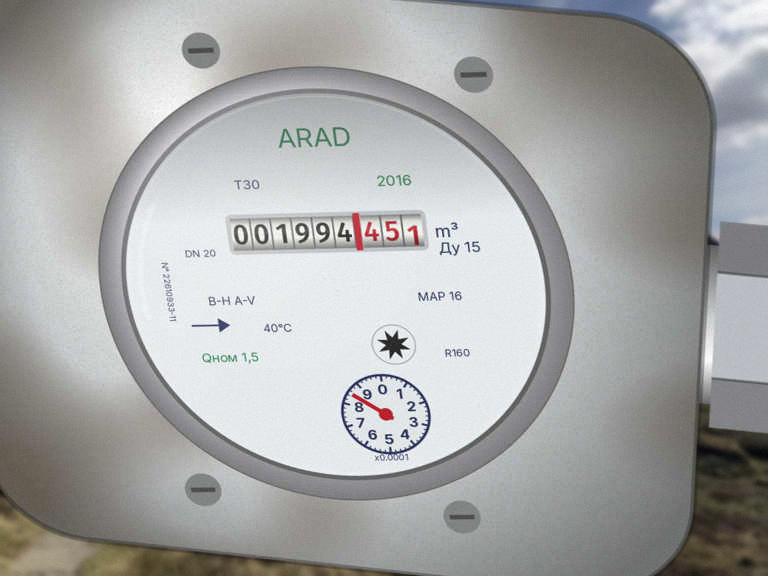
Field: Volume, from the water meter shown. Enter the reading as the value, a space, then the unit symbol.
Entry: 1994.4508 m³
